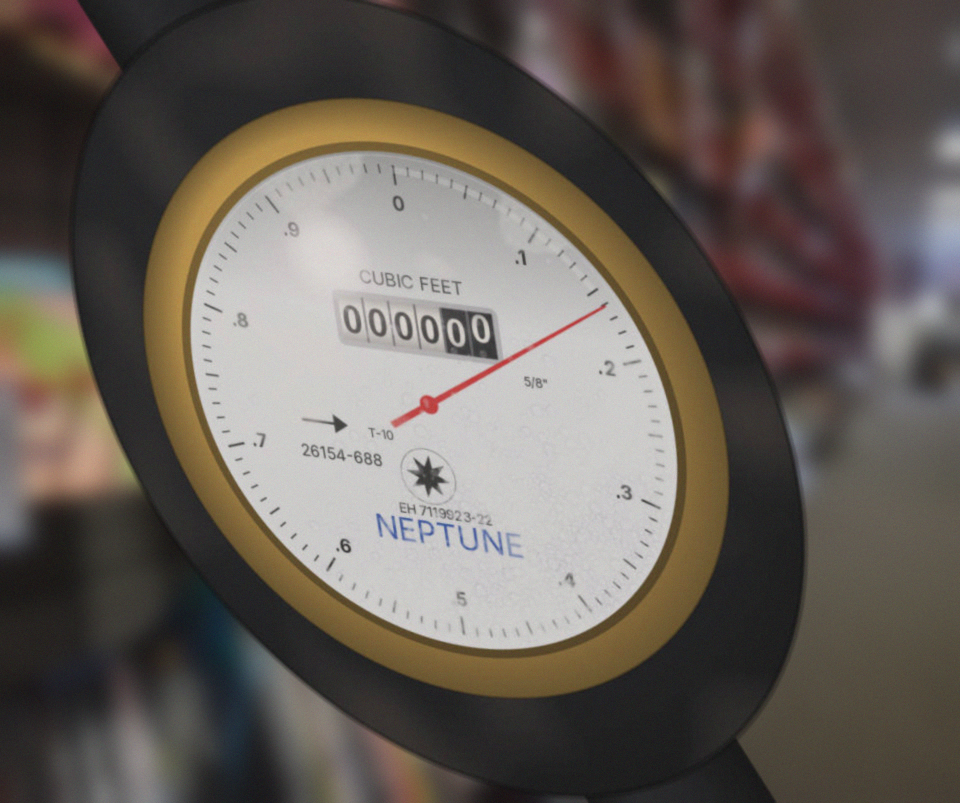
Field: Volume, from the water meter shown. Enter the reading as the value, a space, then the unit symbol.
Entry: 0.16 ft³
